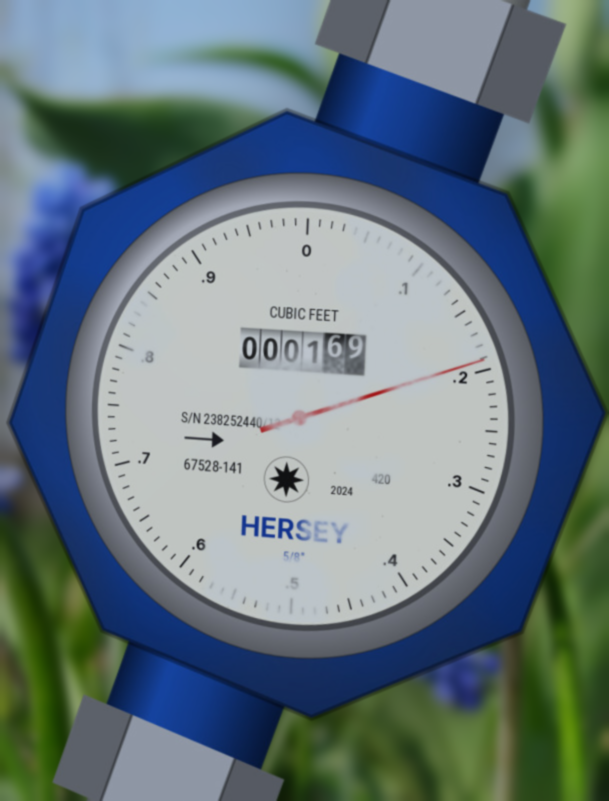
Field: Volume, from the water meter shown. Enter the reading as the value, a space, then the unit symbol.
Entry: 169.19 ft³
